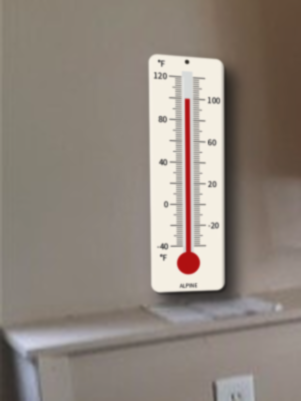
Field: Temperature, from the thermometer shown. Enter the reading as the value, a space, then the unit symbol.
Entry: 100 °F
